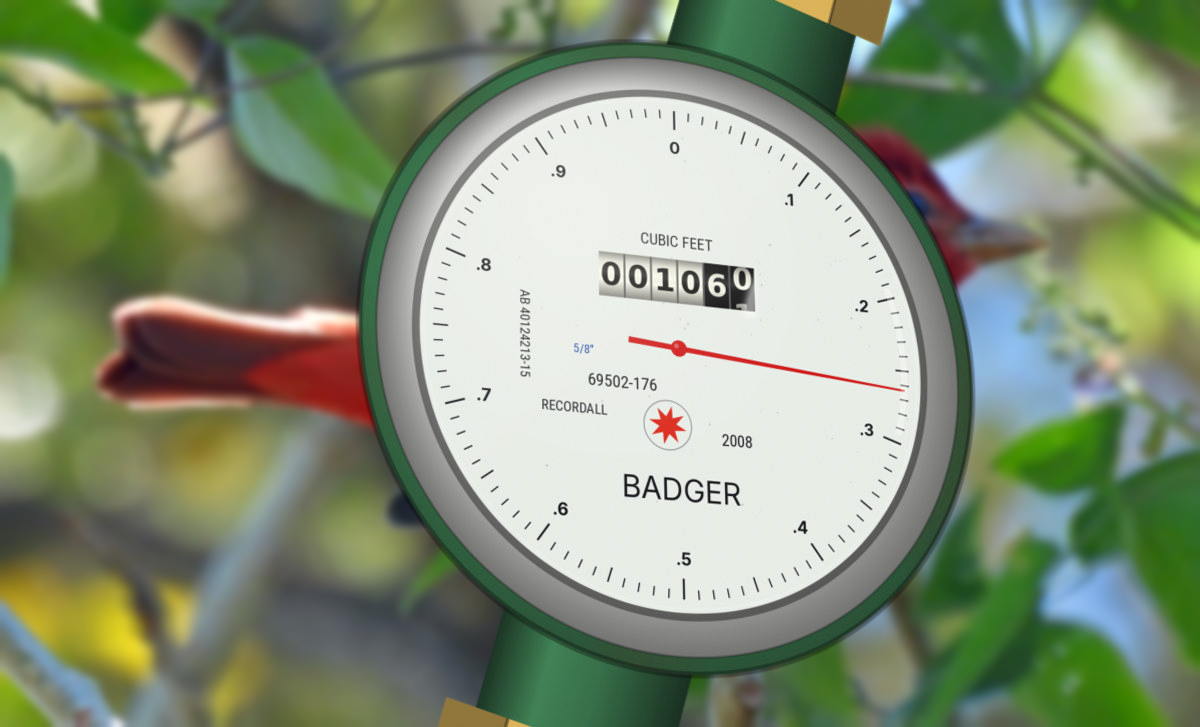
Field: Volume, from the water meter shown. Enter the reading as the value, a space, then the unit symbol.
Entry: 1060.26 ft³
